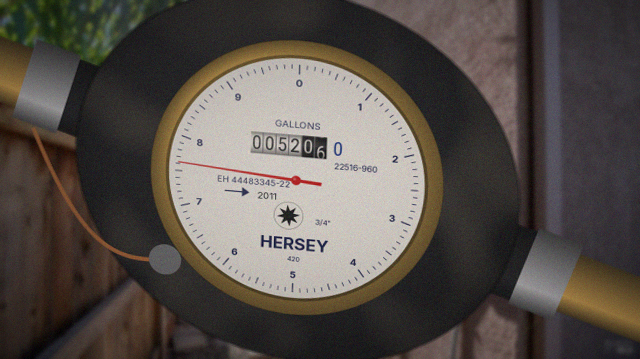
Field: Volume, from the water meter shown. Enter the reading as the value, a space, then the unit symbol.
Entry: 52057.6 gal
